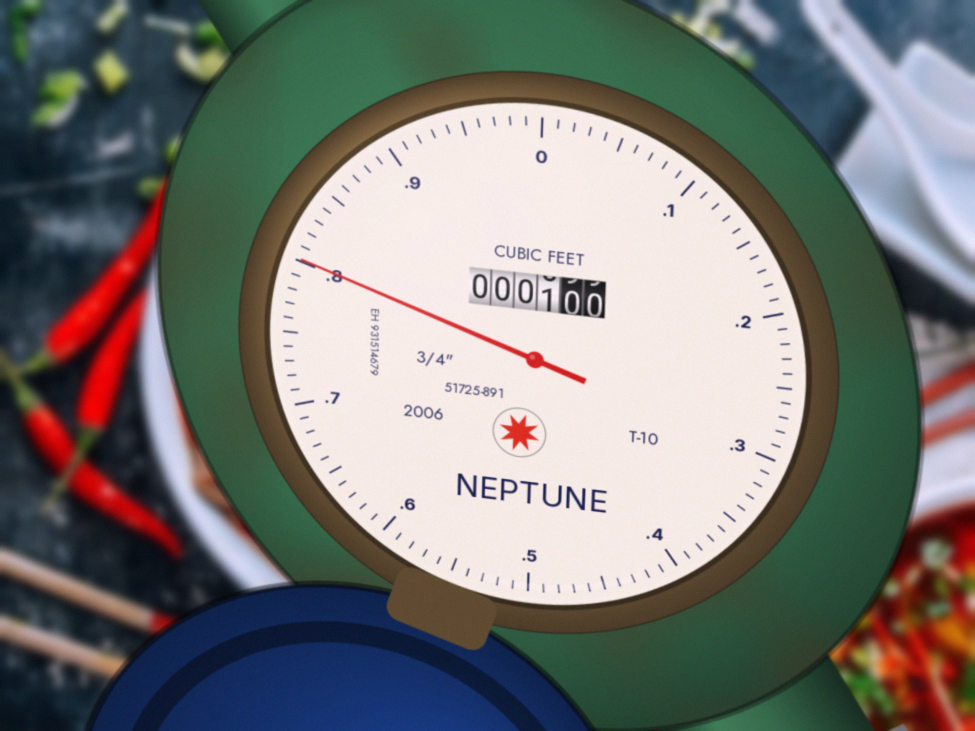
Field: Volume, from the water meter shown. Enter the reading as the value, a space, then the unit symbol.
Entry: 99.80 ft³
